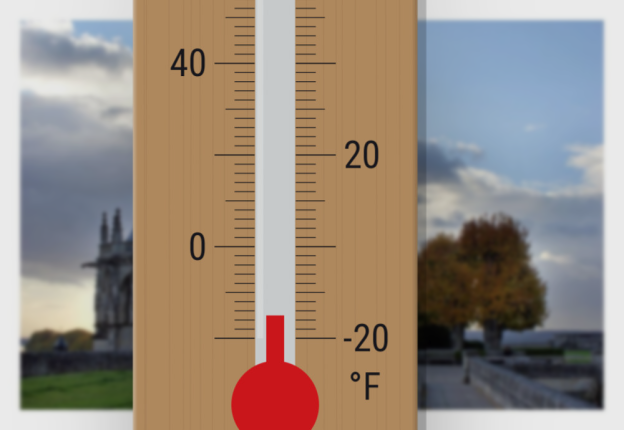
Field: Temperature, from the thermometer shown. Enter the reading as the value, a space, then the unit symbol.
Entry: -15 °F
